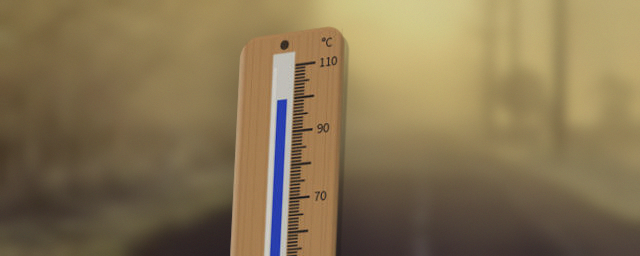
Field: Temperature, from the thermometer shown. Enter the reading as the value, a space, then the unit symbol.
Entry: 100 °C
